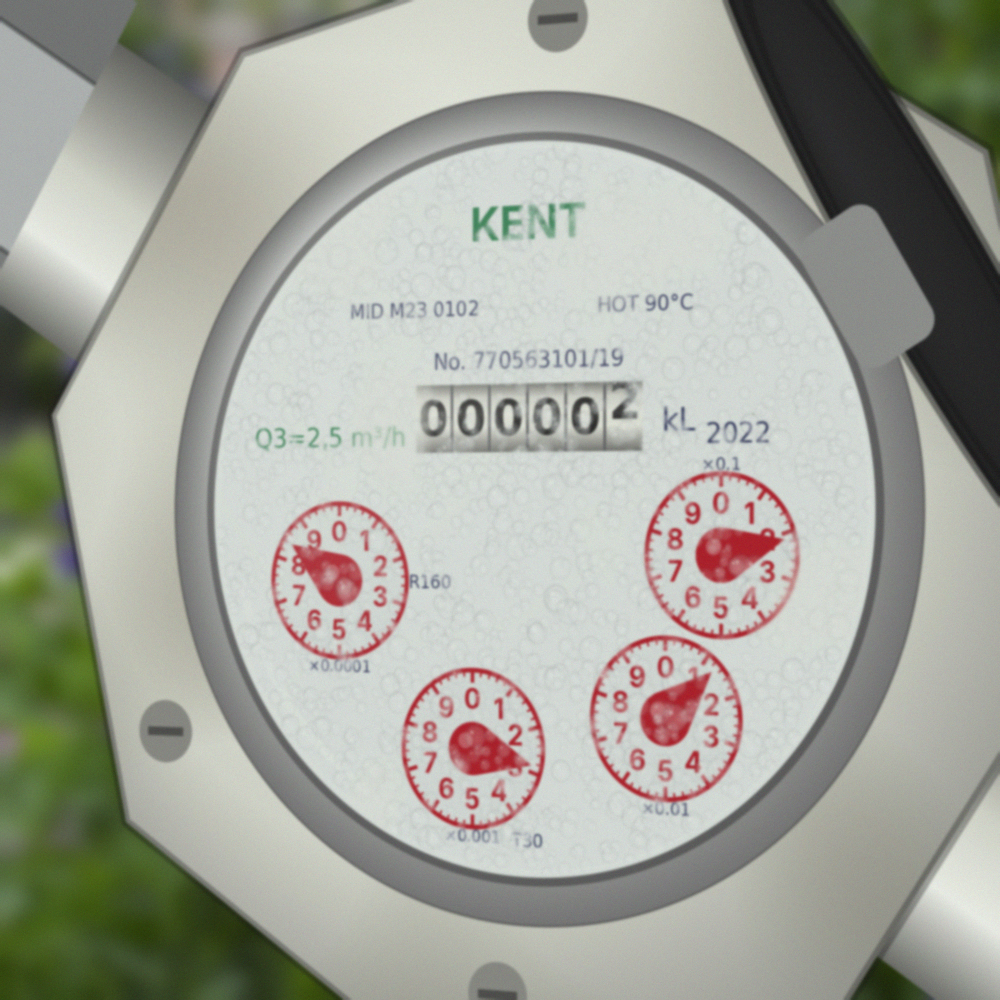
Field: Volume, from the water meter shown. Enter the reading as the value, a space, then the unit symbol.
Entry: 2.2128 kL
